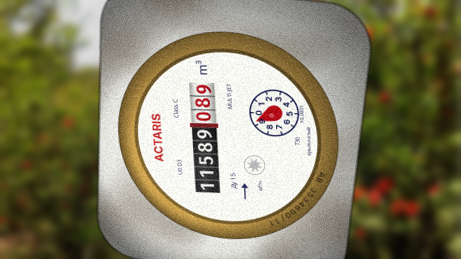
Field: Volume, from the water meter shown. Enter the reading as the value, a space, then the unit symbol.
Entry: 11589.0889 m³
